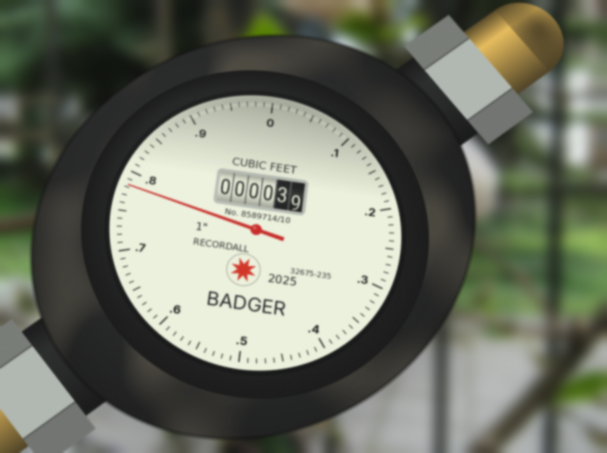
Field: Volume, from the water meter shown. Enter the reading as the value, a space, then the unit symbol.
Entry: 38.78 ft³
